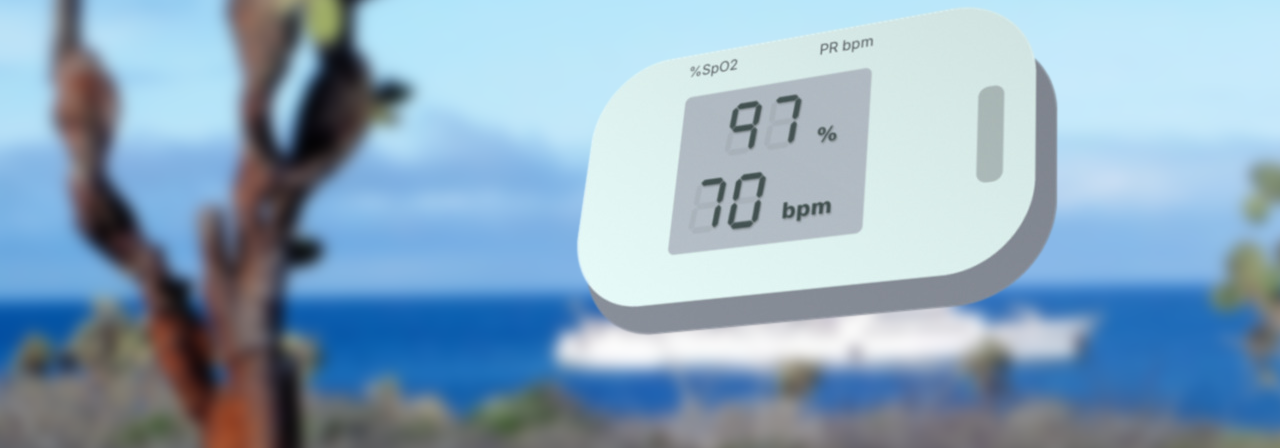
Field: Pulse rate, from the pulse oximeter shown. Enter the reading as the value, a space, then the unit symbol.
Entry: 70 bpm
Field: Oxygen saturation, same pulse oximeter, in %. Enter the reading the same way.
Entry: 97 %
